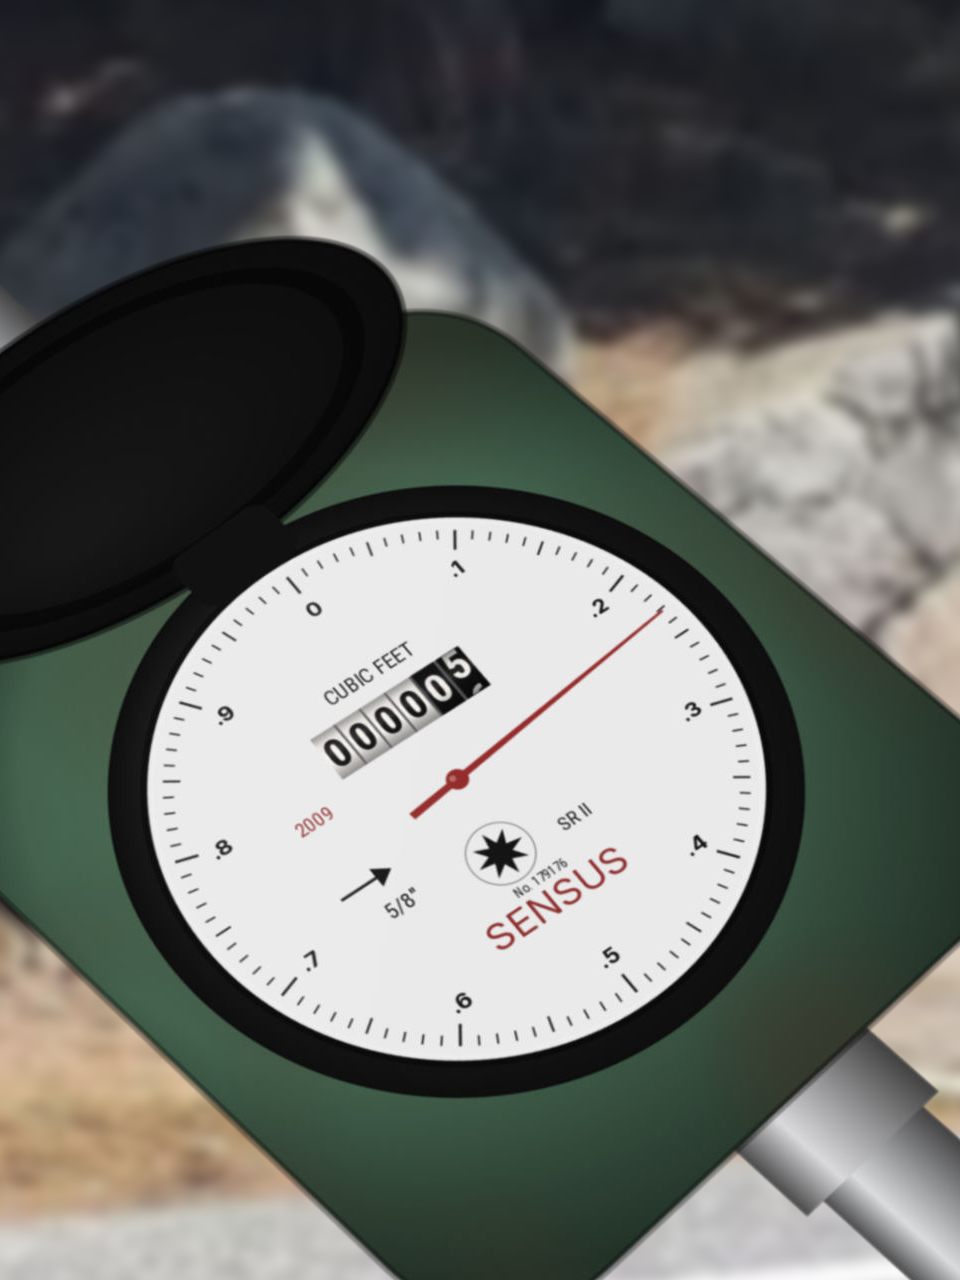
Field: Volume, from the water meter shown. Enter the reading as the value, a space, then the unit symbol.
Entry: 5.23 ft³
